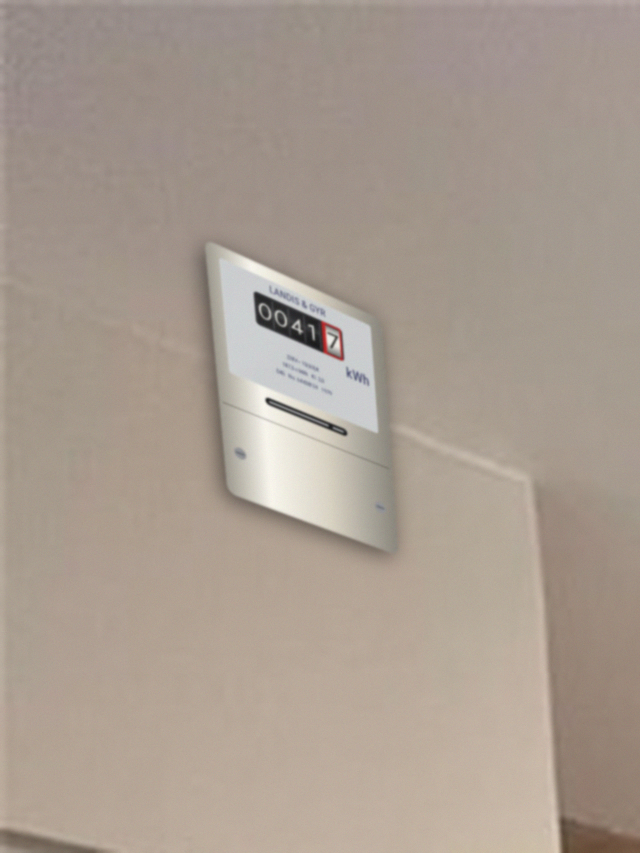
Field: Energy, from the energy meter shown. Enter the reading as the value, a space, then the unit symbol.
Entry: 41.7 kWh
